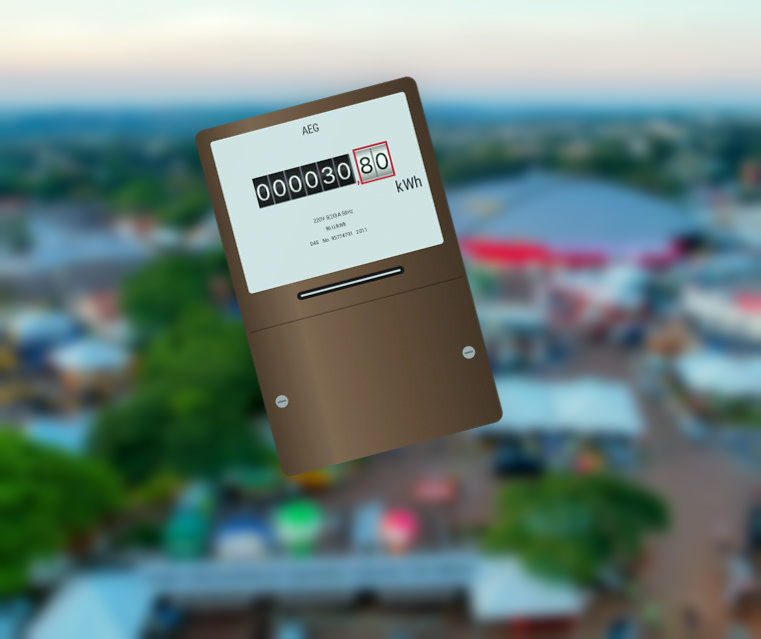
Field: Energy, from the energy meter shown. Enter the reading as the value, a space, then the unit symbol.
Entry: 30.80 kWh
